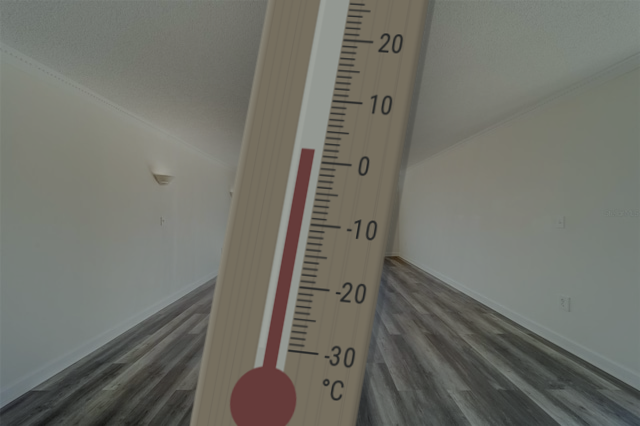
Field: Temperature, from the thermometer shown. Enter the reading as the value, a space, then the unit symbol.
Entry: 2 °C
